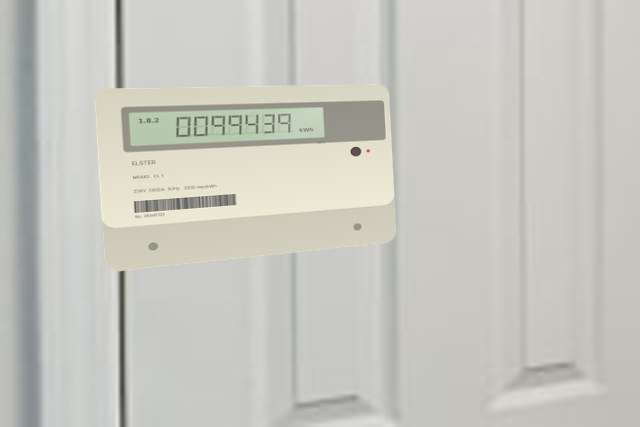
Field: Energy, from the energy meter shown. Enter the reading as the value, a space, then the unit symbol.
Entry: 99439 kWh
